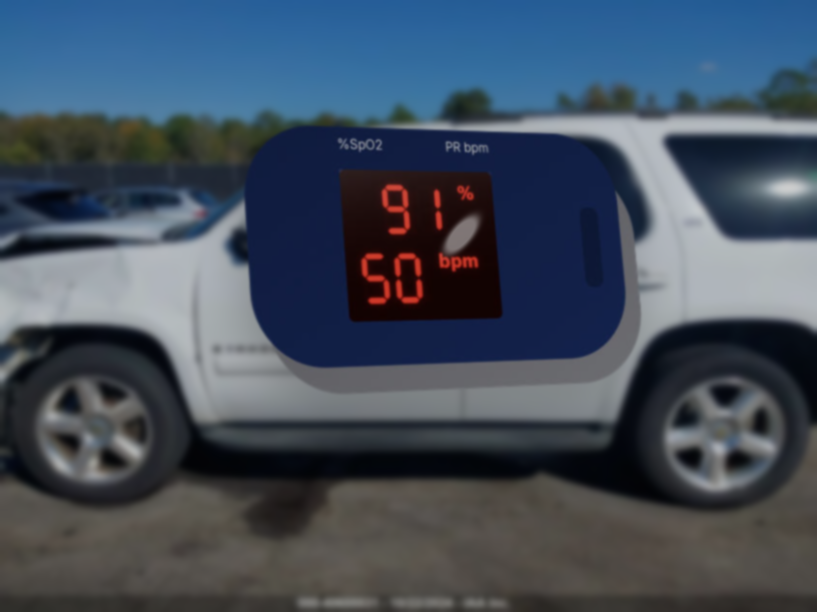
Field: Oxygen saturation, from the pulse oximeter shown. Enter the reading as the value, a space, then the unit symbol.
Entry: 91 %
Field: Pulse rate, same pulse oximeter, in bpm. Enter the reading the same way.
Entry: 50 bpm
